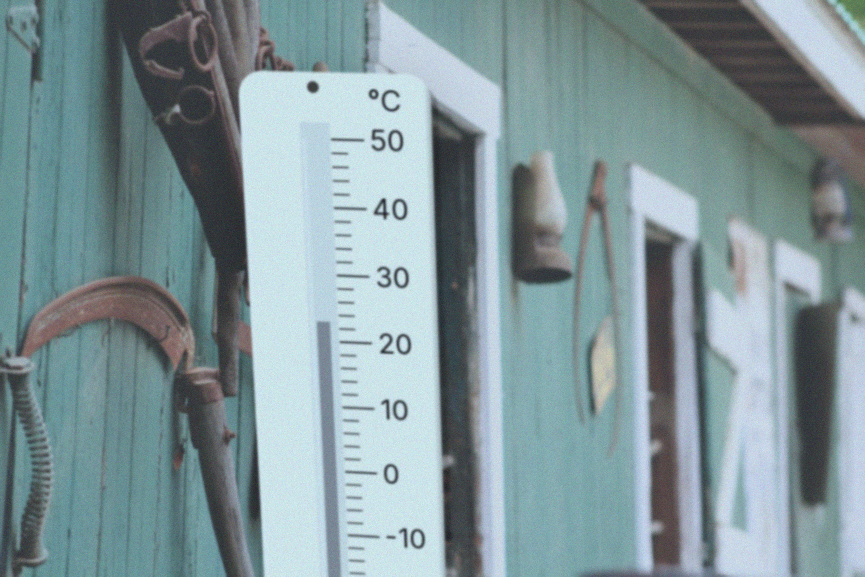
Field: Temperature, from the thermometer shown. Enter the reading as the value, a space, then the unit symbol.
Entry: 23 °C
